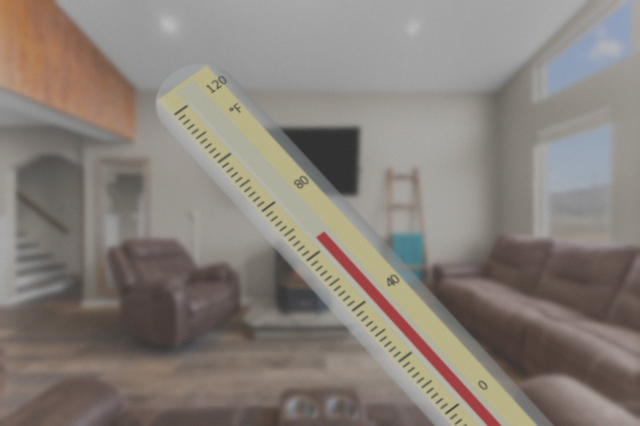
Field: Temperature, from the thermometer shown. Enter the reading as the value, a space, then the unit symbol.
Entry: 64 °F
